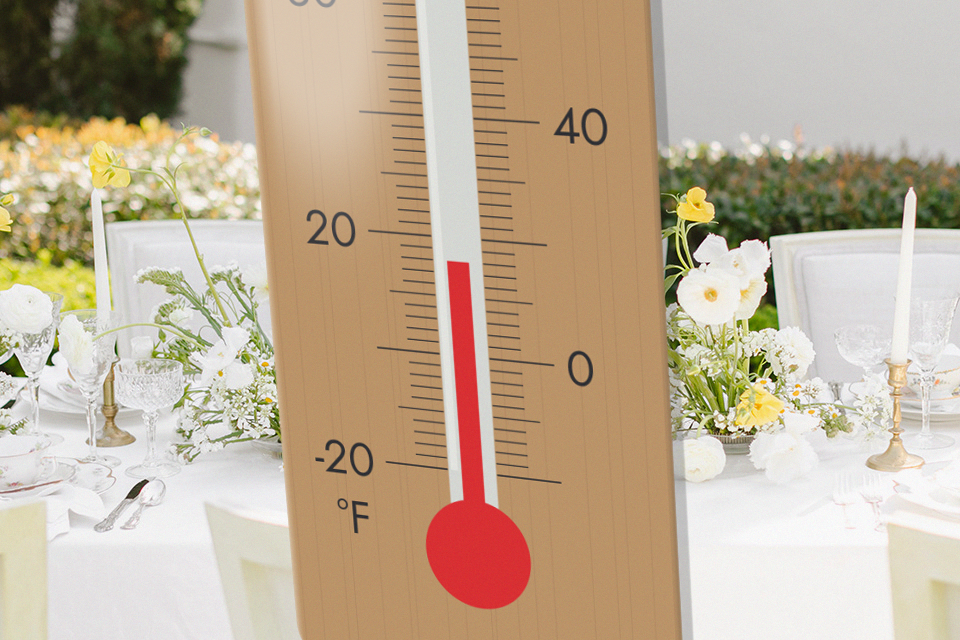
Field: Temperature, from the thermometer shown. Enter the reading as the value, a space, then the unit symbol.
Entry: 16 °F
